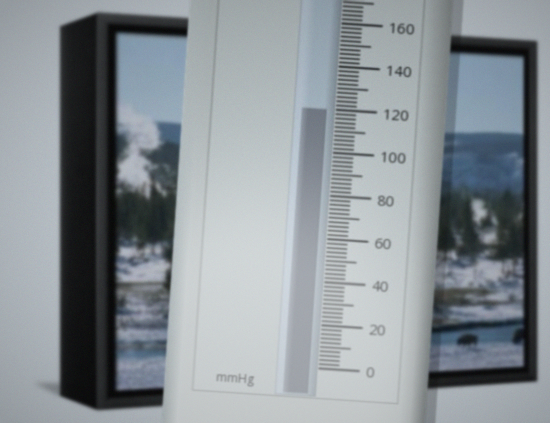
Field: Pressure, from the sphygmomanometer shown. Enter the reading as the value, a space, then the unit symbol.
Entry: 120 mmHg
